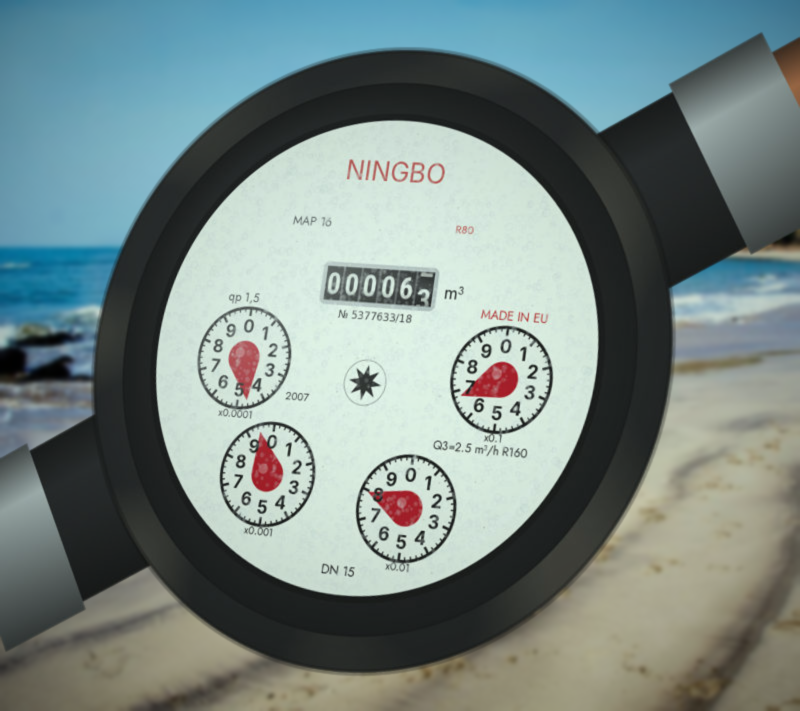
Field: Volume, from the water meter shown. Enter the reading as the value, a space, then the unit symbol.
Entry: 62.6794 m³
